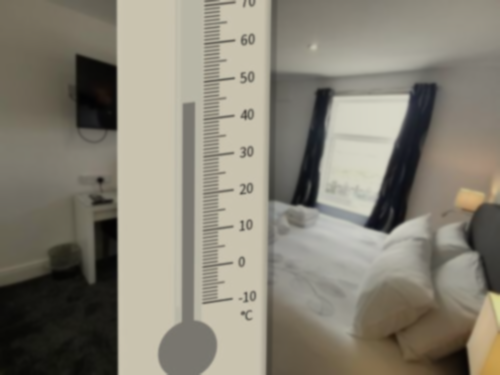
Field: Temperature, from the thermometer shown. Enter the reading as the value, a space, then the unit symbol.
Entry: 45 °C
